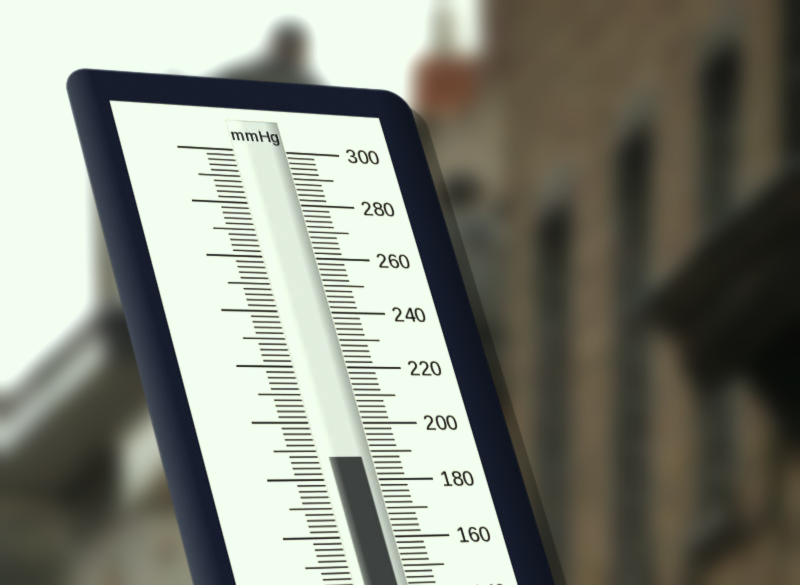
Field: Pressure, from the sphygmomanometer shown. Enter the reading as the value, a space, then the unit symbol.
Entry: 188 mmHg
